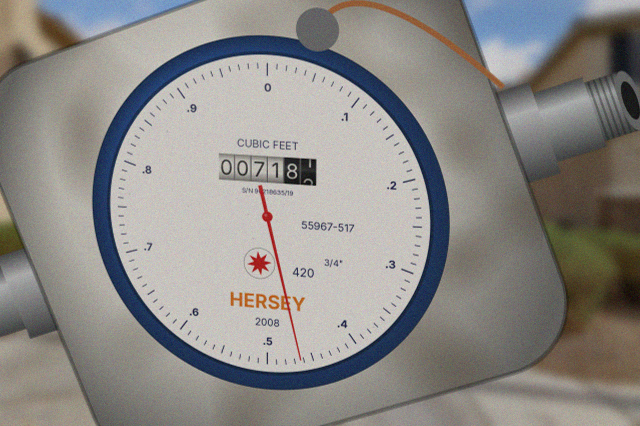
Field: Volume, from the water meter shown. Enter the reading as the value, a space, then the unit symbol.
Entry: 7181.46 ft³
